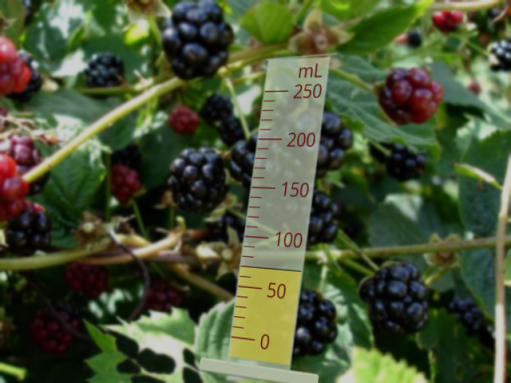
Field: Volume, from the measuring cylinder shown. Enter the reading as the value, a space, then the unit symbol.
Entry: 70 mL
